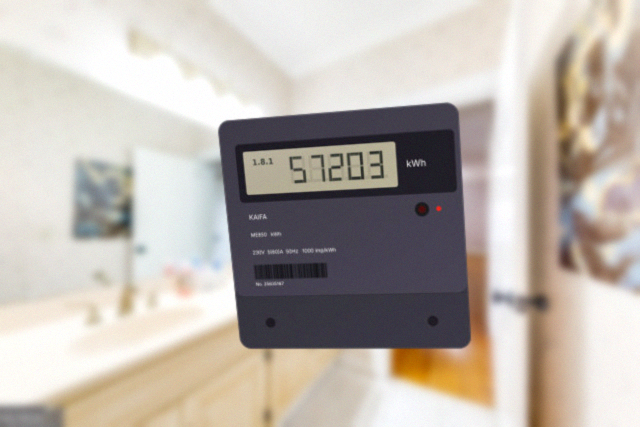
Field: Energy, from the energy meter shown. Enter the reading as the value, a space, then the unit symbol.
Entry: 57203 kWh
